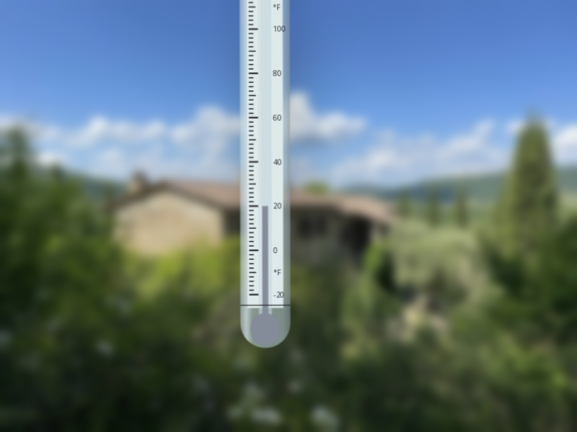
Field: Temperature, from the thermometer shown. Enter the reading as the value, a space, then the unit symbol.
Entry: 20 °F
